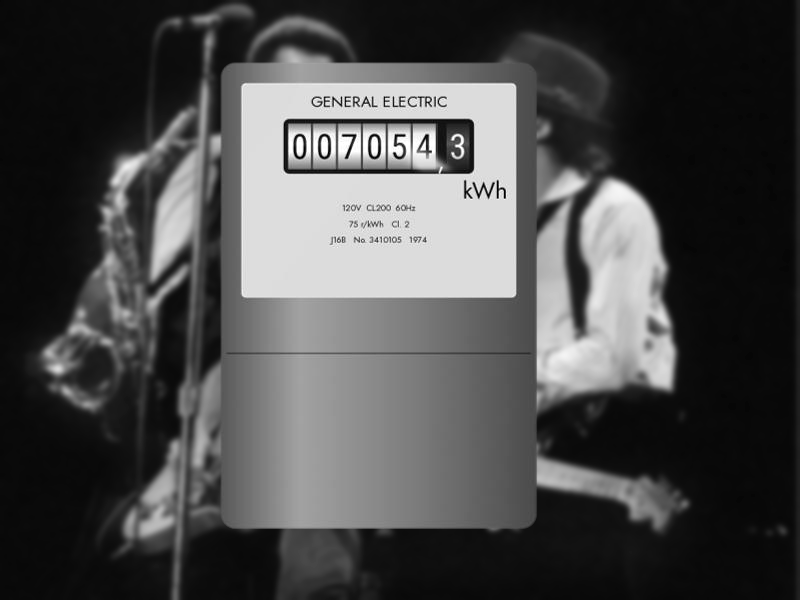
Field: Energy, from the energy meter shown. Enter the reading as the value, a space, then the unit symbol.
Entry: 7054.3 kWh
